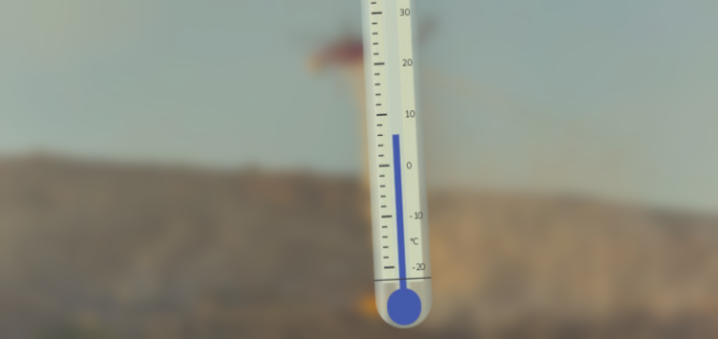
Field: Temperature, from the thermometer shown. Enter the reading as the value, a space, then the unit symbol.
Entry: 6 °C
